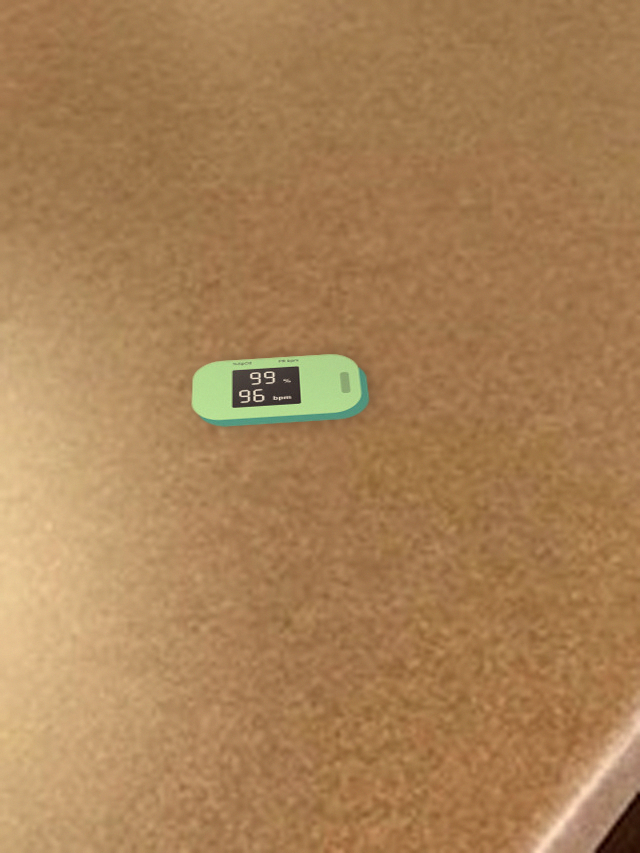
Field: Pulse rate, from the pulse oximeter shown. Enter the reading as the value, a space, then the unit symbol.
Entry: 96 bpm
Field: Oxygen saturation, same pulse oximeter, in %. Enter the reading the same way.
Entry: 99 %
